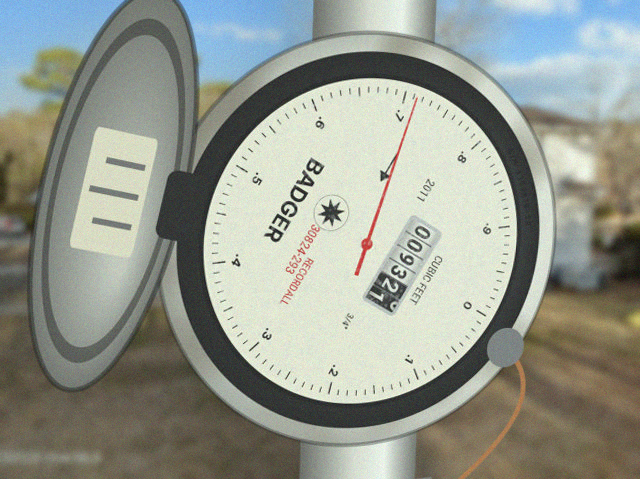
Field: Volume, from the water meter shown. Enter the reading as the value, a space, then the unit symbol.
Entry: 9320.71 ft³
